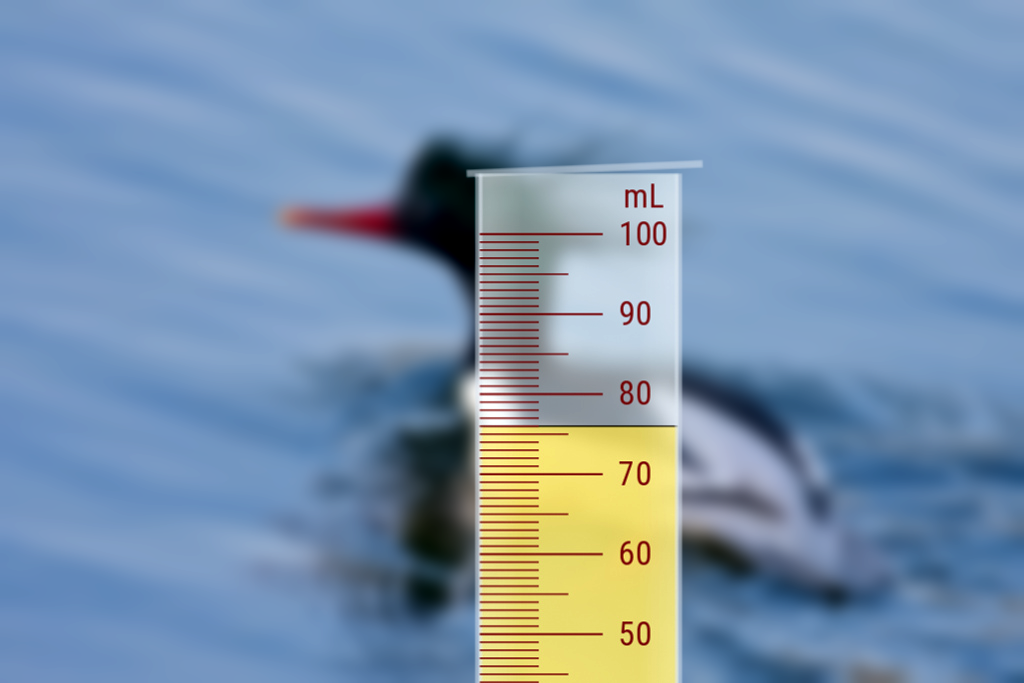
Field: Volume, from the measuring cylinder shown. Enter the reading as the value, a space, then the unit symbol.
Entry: 76 mL
